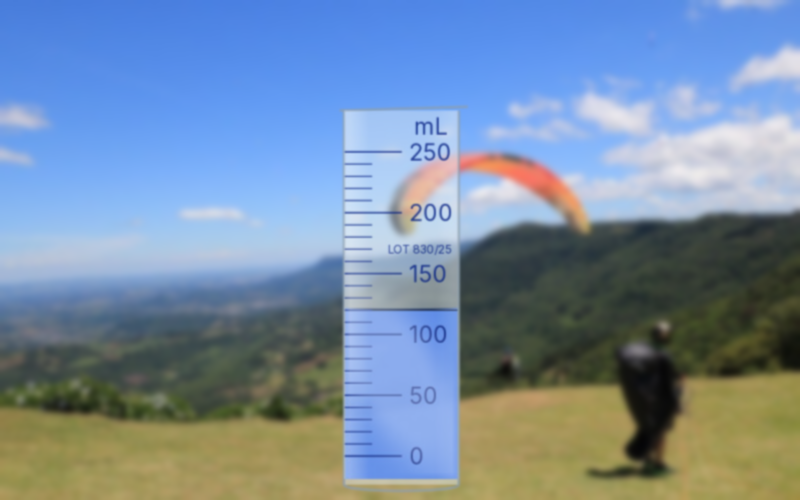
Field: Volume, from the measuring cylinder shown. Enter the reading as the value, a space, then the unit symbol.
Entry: 120 mL
